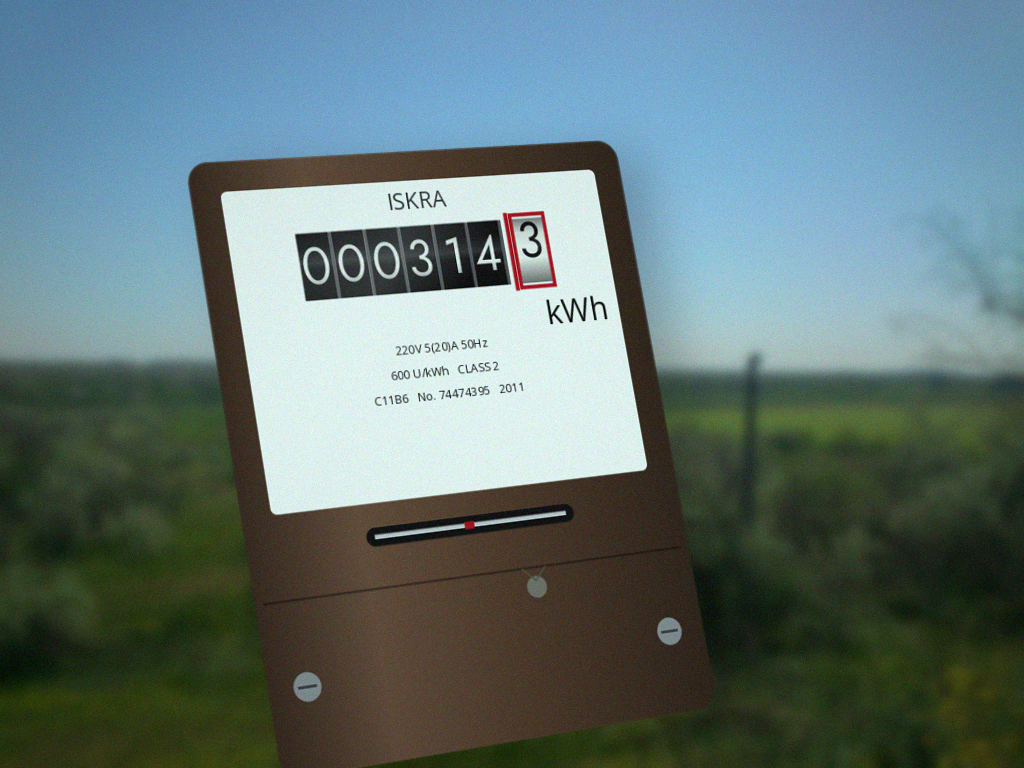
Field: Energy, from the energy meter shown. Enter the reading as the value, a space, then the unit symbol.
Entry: 314.3 kWh
